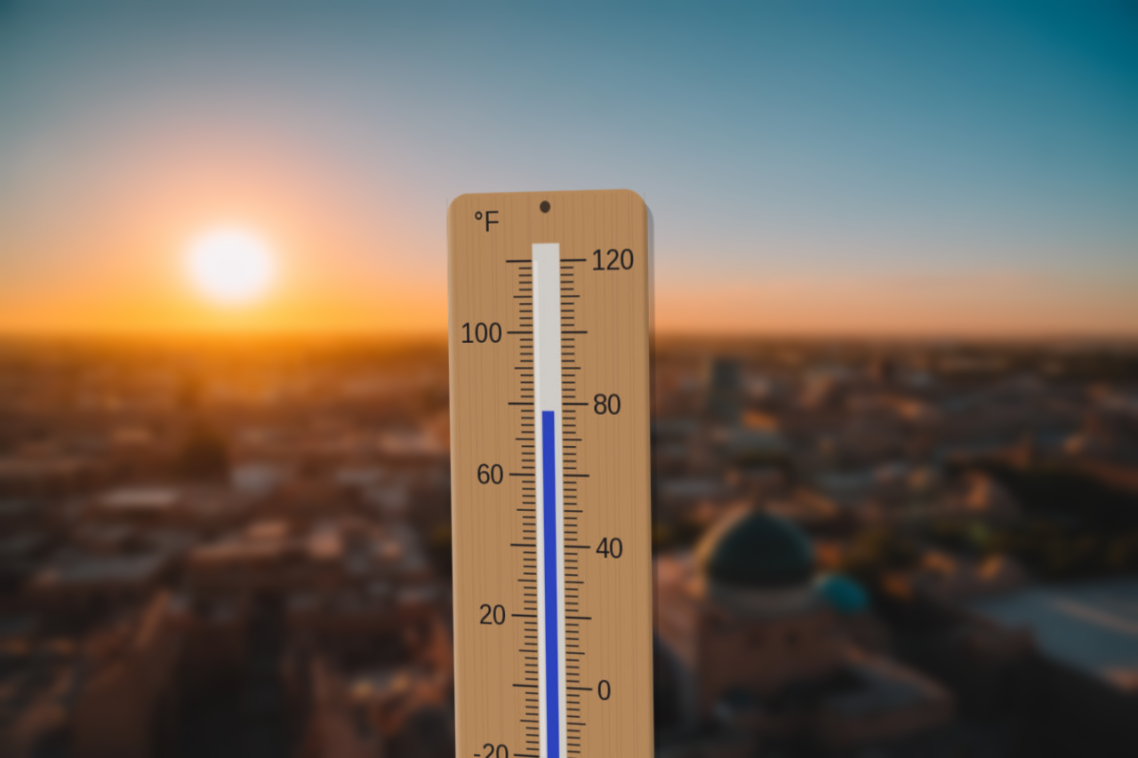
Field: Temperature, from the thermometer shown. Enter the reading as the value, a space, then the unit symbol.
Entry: 78 °F
